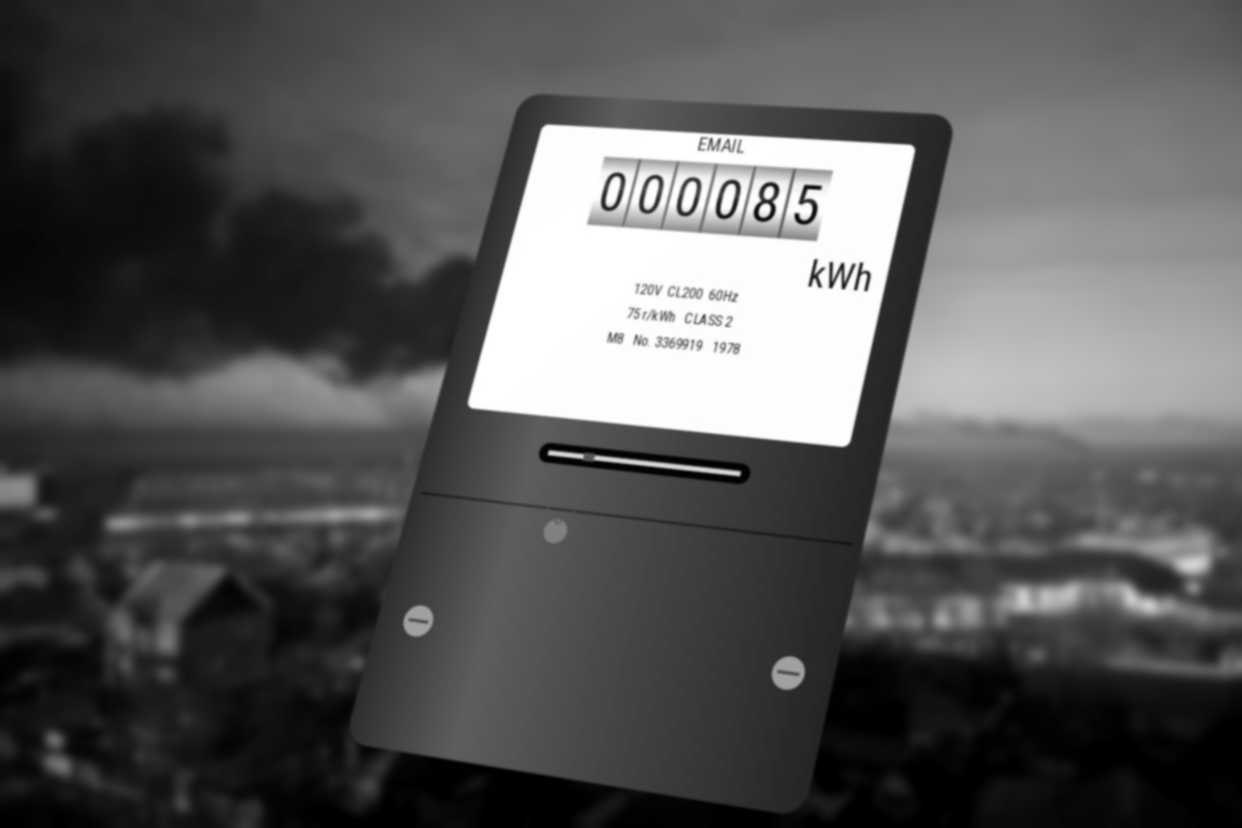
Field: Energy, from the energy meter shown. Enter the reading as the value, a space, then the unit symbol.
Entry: 85 kWh
